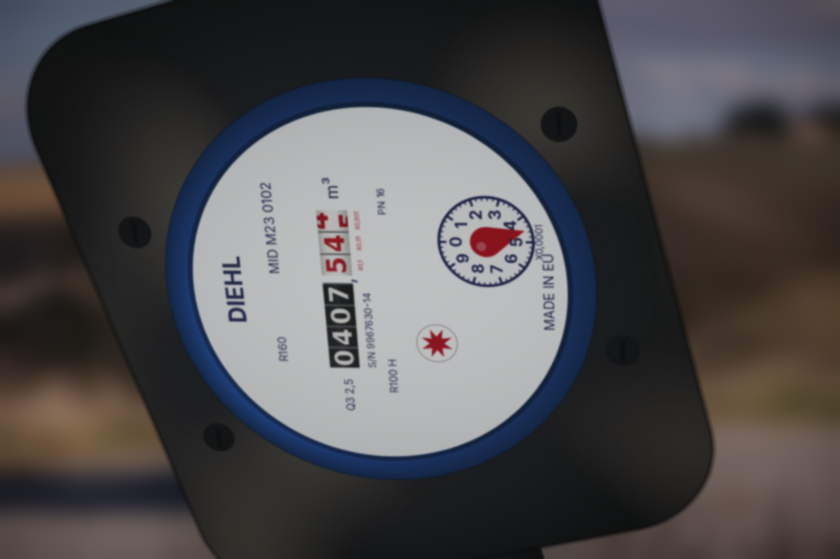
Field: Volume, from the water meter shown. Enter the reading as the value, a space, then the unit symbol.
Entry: 407.5444 m³
